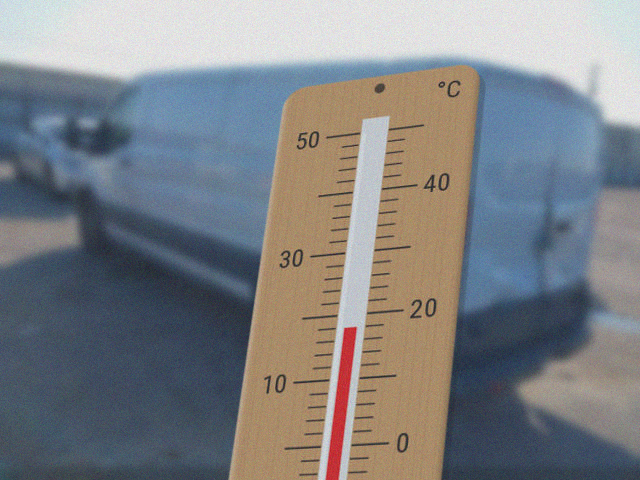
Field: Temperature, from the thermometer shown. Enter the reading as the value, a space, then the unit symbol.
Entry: 18 °C
